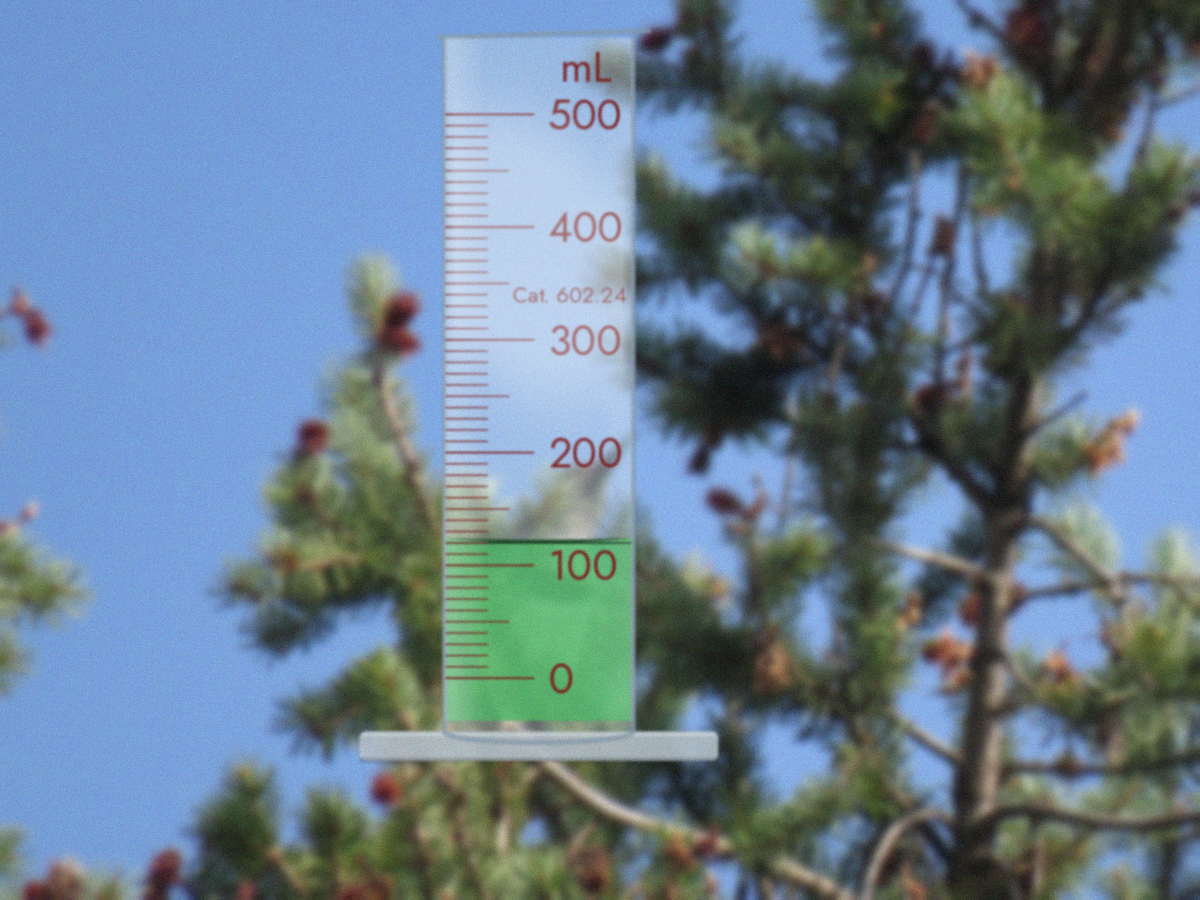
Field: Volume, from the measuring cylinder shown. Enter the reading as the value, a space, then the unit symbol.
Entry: 120 mL
